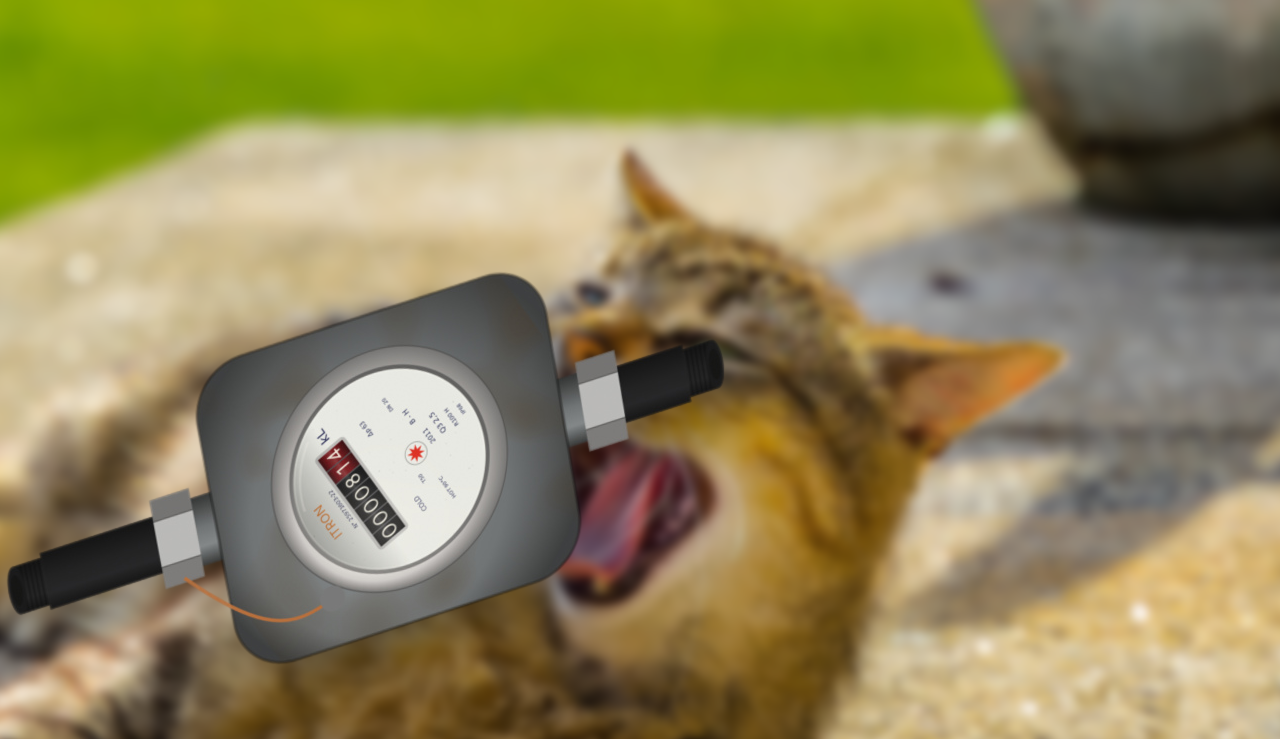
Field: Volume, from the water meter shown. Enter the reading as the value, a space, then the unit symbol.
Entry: 8.14 kL
